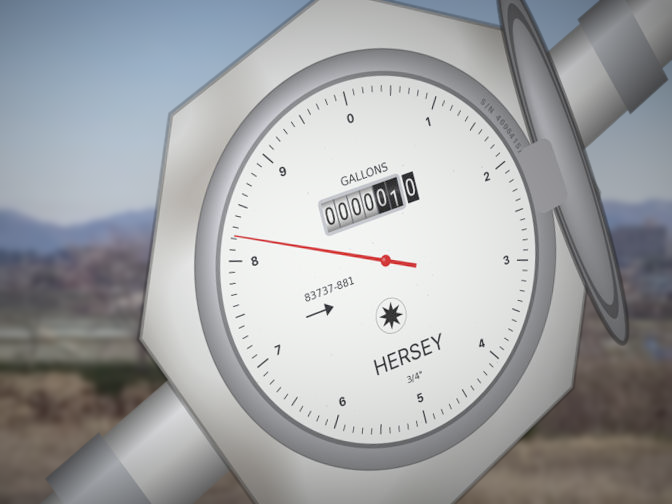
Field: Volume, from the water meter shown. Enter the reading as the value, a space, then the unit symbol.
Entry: 8.2 gal
